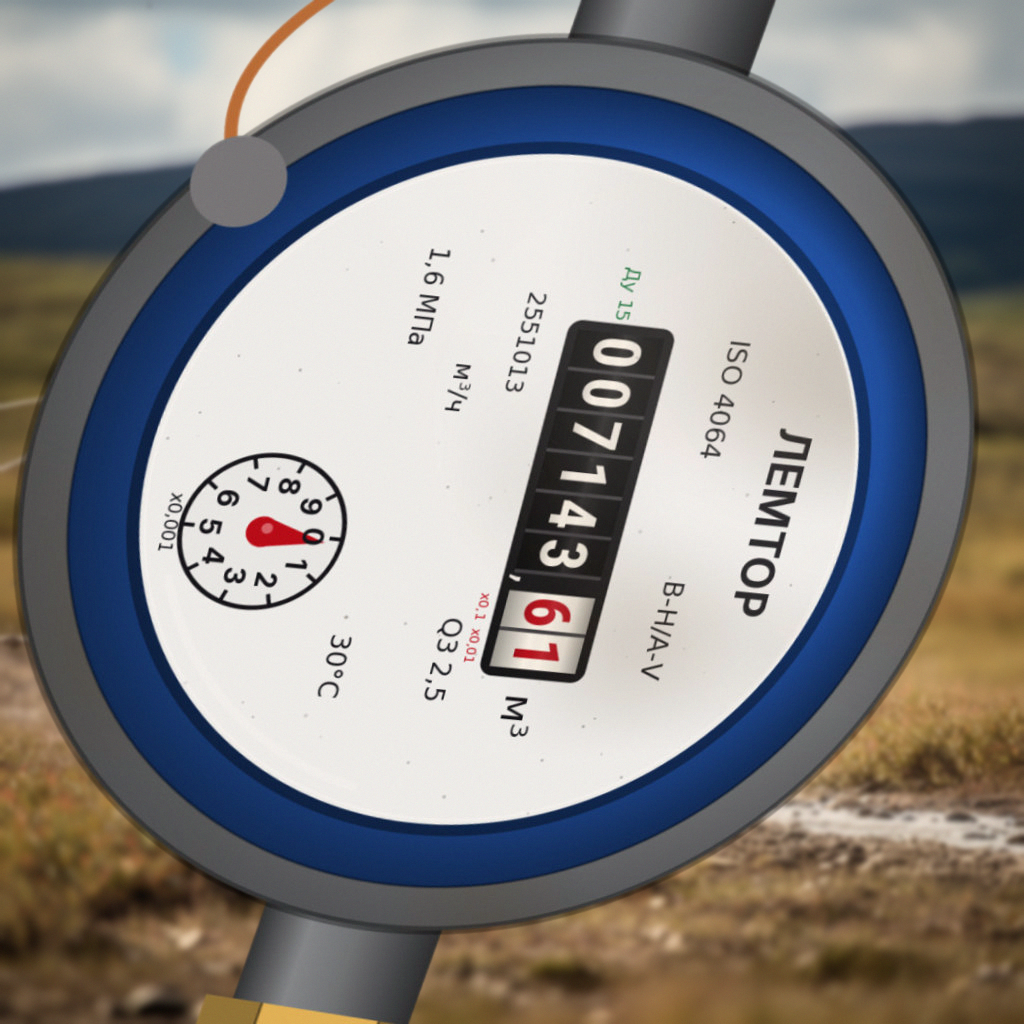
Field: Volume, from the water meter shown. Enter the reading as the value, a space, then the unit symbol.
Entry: 7143.610 m³
